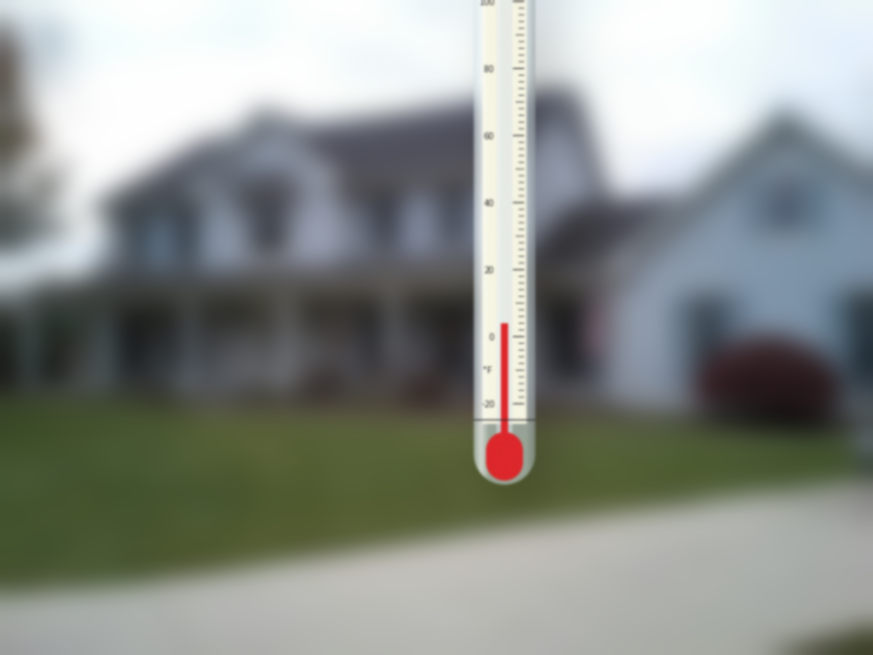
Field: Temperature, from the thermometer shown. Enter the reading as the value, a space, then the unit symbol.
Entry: 4 °F
